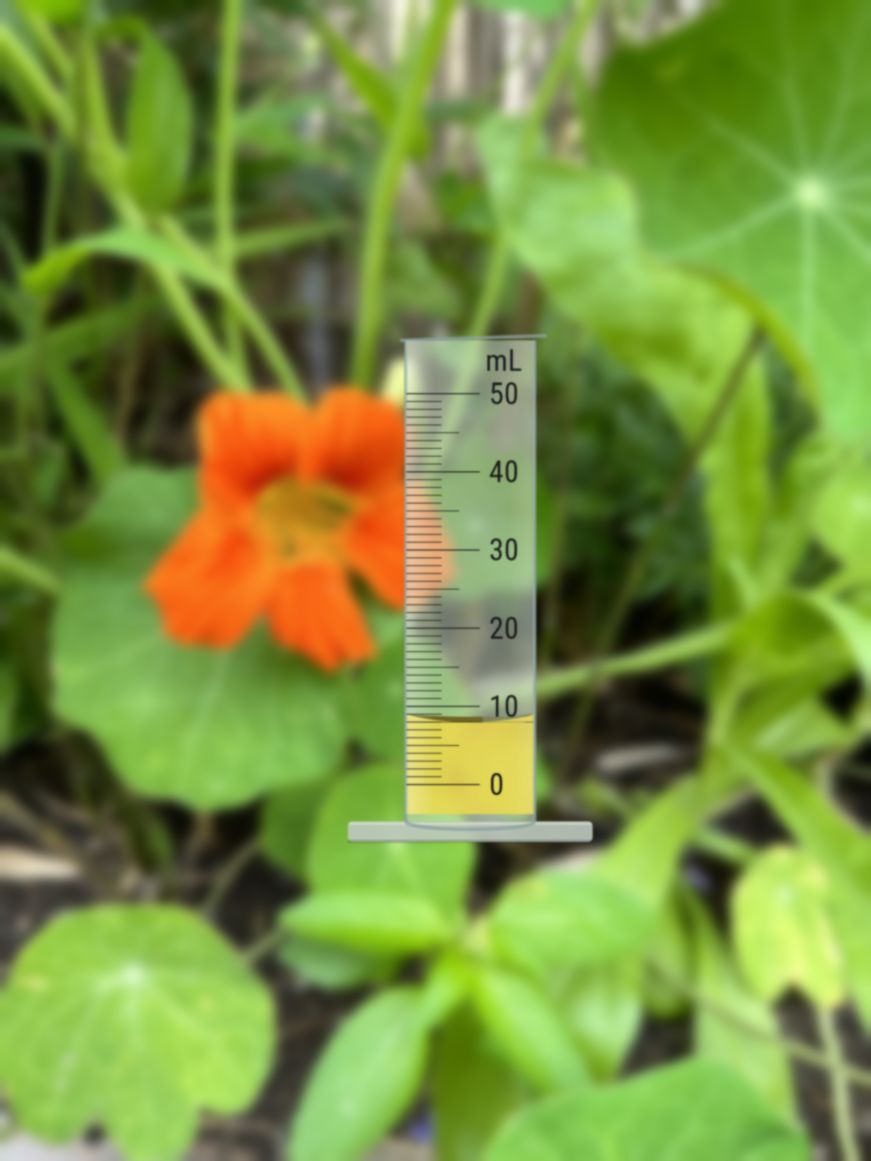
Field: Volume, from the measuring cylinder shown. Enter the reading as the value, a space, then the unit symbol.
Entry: 8 mL
